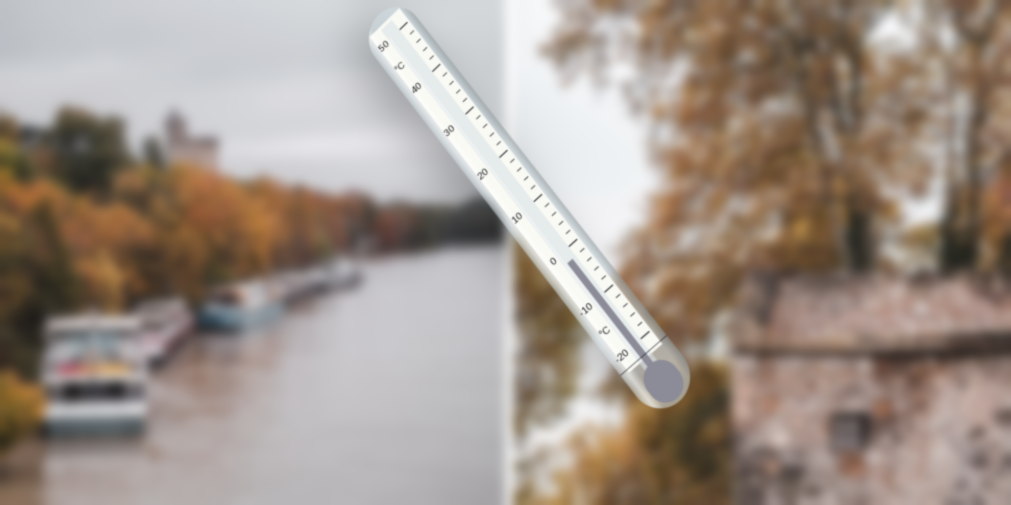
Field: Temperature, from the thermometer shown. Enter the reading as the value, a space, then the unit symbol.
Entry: -2 °C
